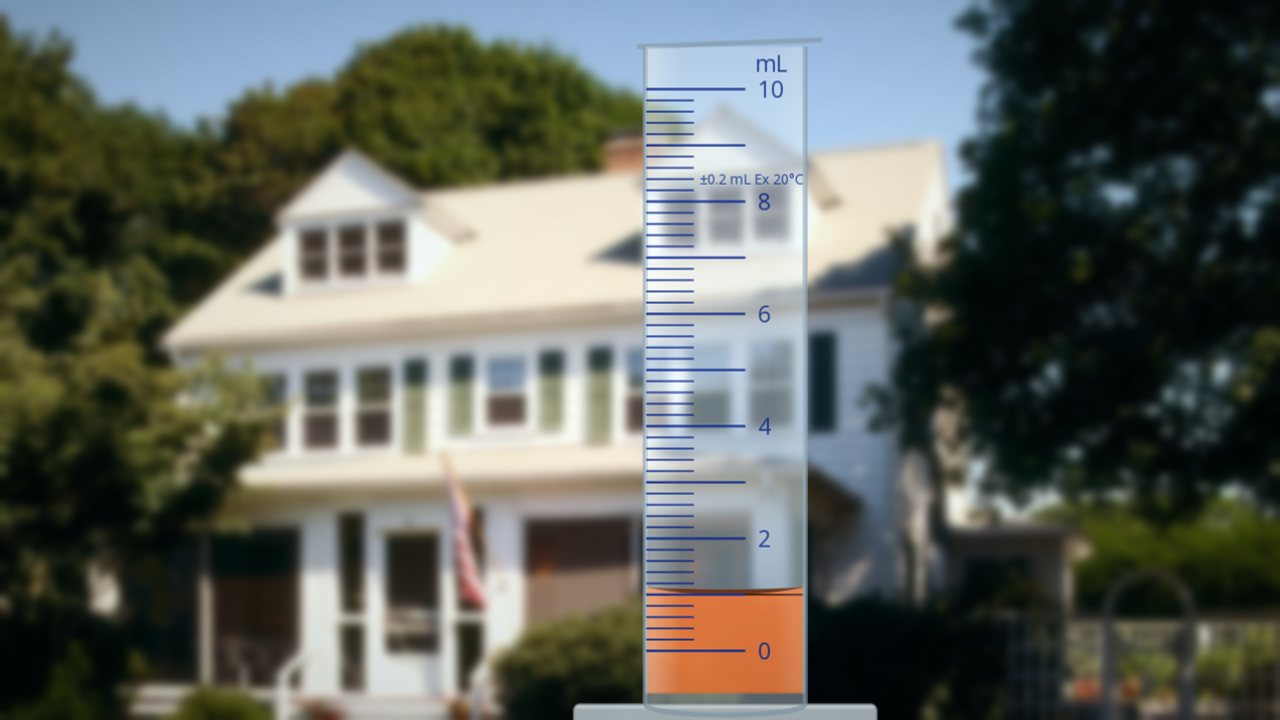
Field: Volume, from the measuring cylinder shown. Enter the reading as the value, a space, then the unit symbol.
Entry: 1 mL
